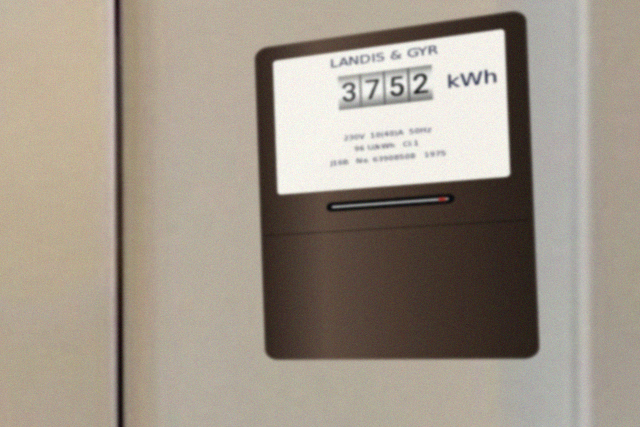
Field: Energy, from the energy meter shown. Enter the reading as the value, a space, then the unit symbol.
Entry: 3752 kWh
